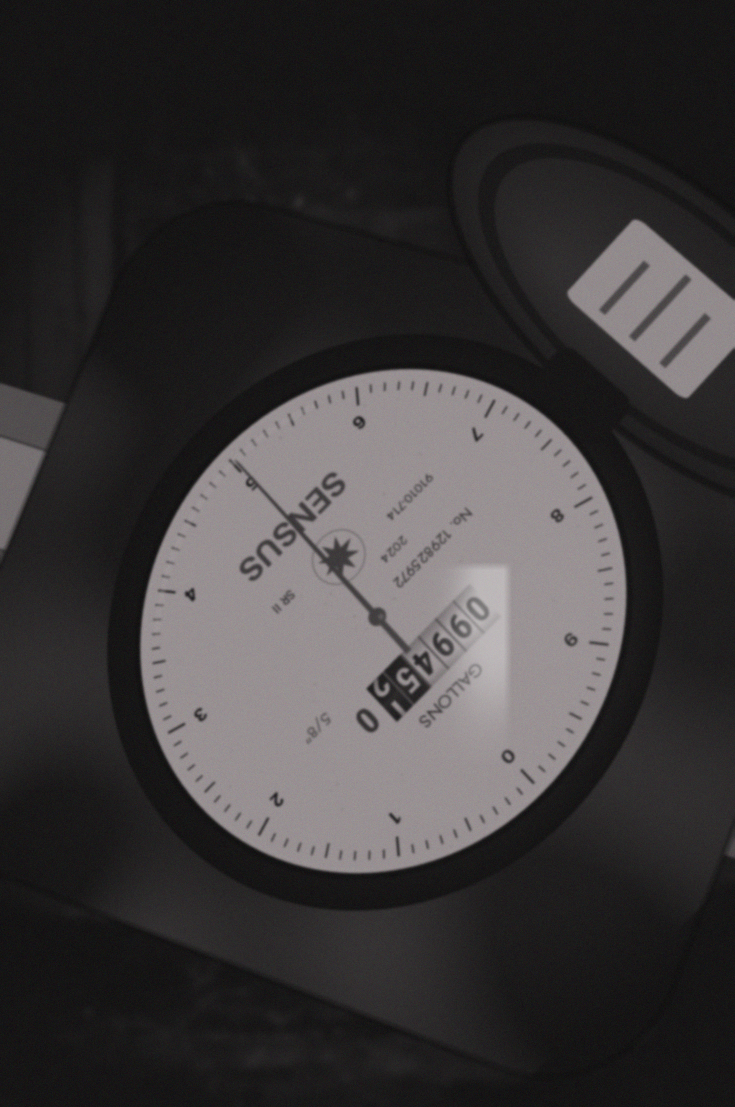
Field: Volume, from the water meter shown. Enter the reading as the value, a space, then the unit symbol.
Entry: 994515.0 gal
